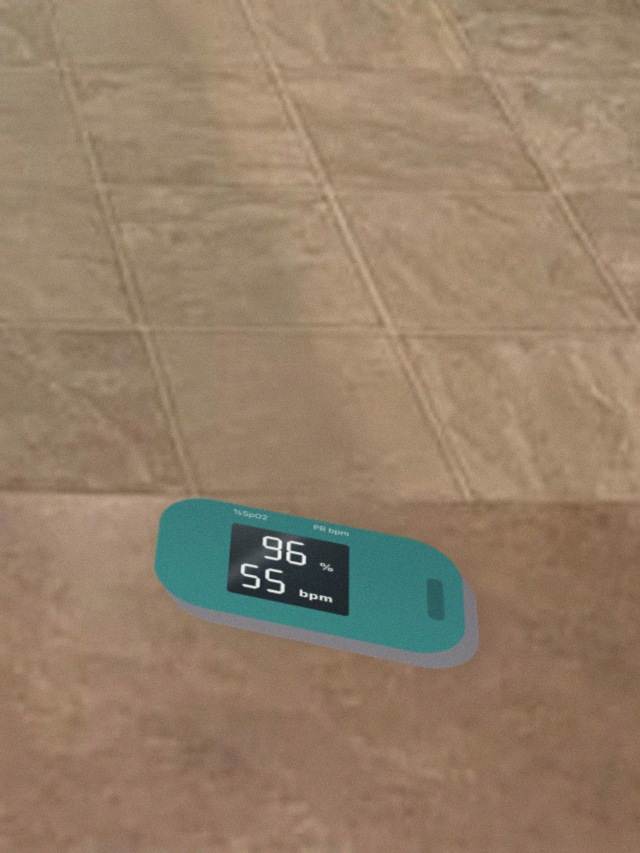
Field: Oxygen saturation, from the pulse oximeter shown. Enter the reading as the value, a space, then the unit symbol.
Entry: 96 %
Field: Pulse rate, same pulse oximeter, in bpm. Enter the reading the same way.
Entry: 55 bpm
